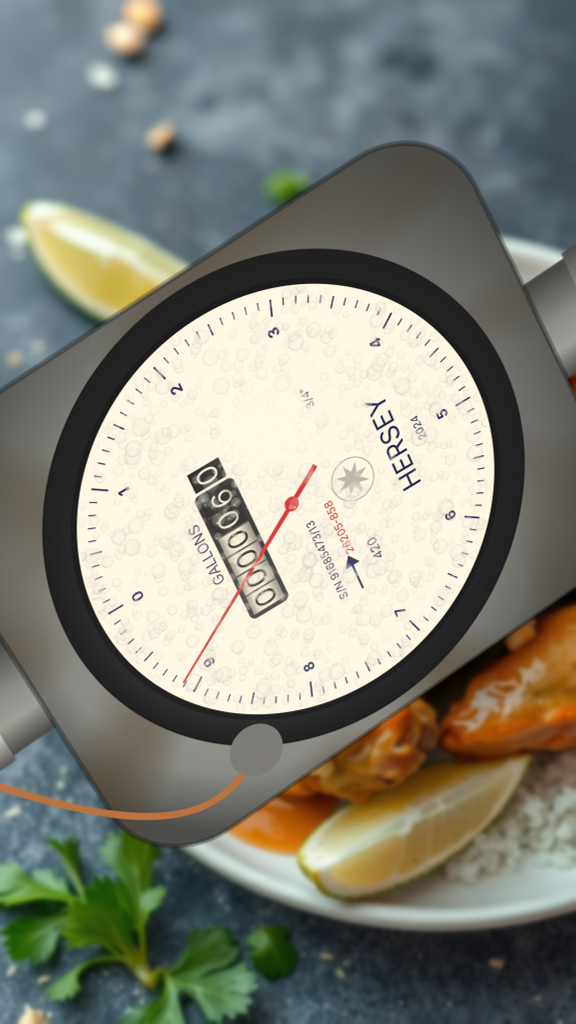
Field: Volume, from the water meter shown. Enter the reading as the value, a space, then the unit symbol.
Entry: 59.1 gal
